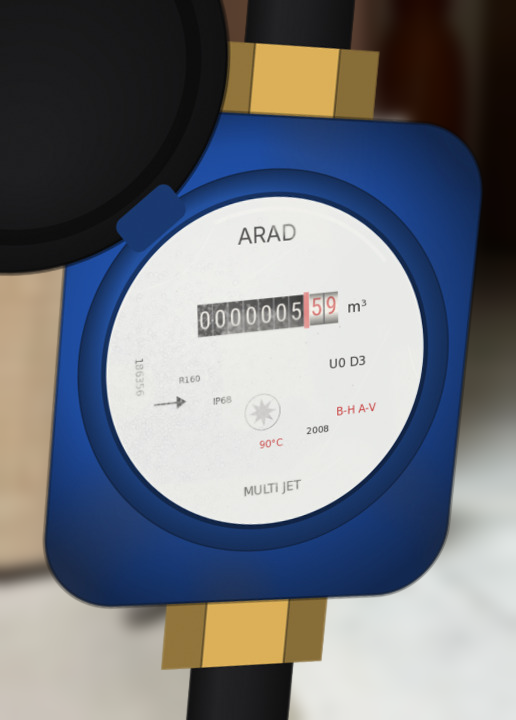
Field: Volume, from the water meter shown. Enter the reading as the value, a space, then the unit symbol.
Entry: 5.59 m³
